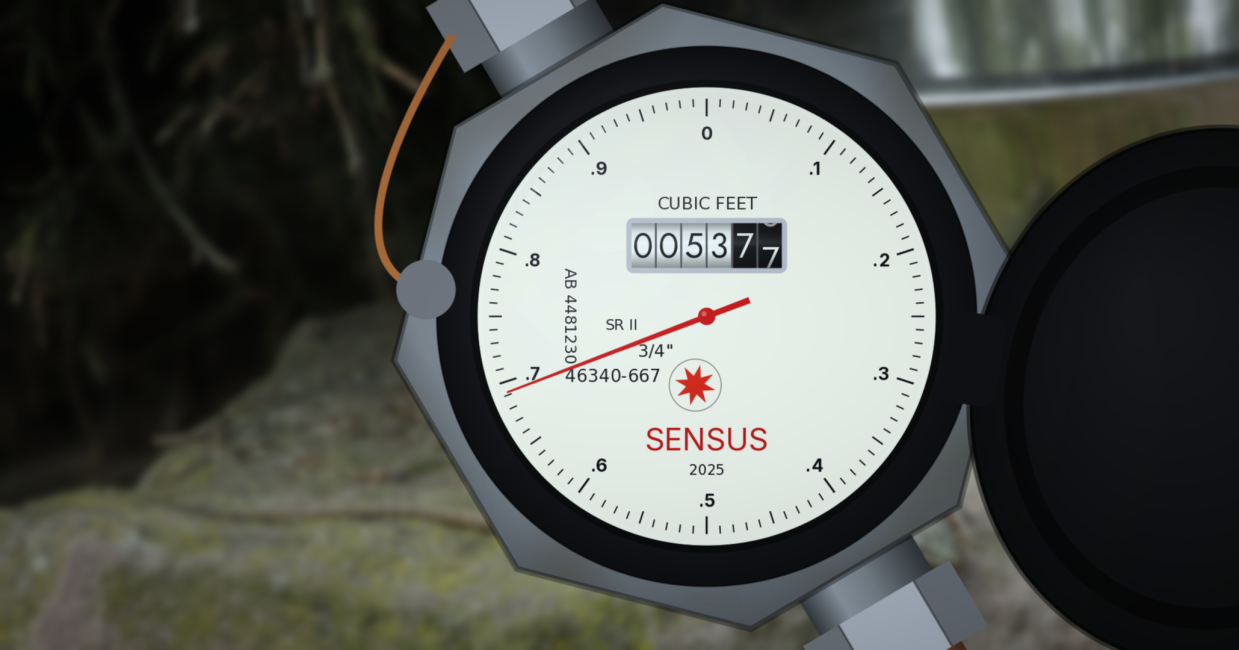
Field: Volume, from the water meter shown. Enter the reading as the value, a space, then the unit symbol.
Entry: 5376.69 ft³
